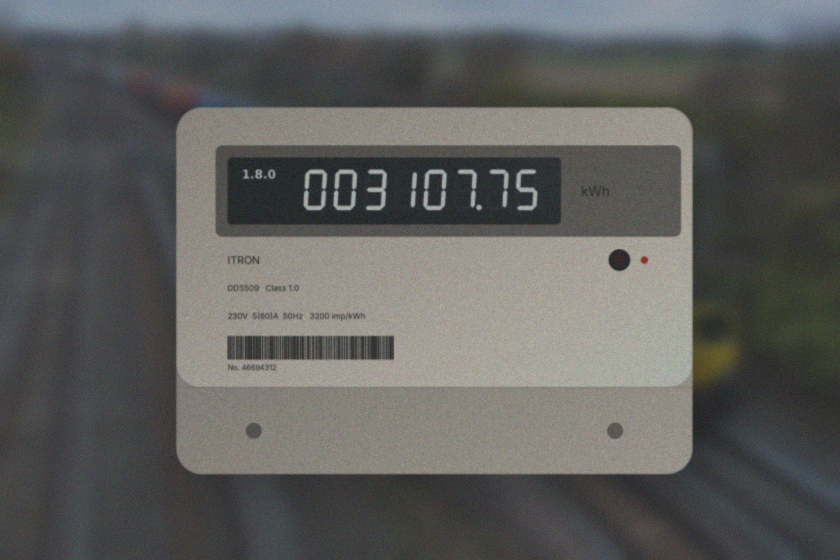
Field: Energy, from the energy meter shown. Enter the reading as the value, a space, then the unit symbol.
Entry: 3107.75 kWh
